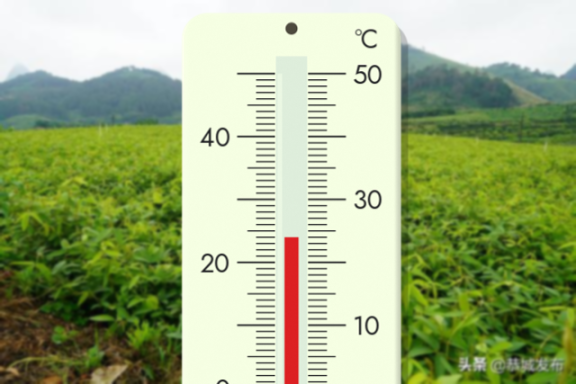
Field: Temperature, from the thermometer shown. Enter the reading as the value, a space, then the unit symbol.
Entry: 24 °C
